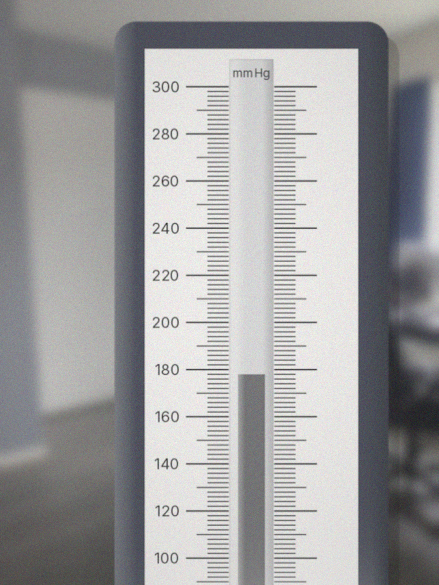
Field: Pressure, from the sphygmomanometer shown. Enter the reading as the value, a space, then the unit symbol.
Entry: 178 mmHg
